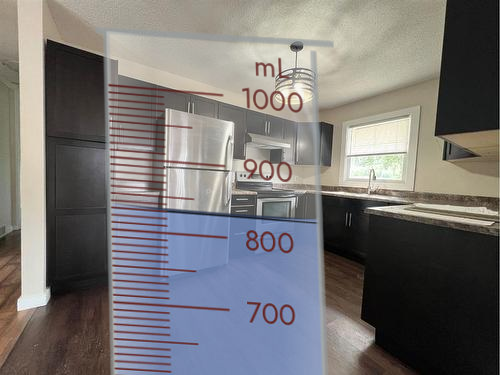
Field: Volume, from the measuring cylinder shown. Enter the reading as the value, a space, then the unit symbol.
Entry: 830 mL
